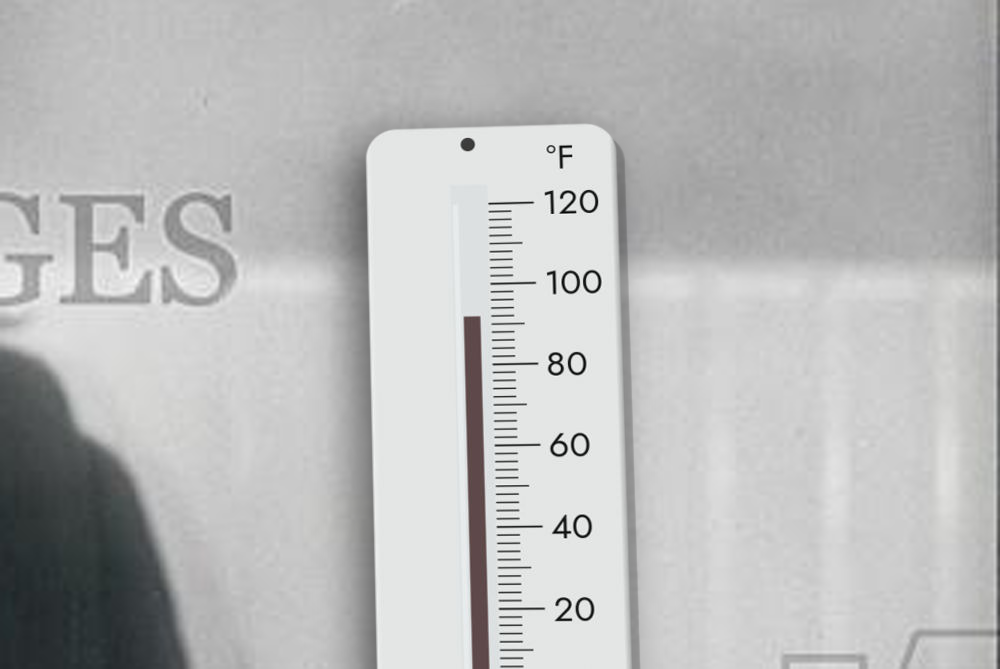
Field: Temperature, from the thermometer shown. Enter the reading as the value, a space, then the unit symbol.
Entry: 92 °F
